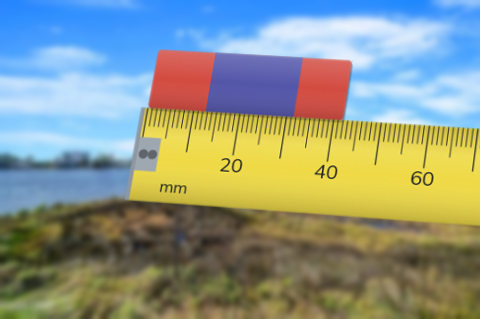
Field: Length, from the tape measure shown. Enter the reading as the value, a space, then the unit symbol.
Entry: 42 mm
